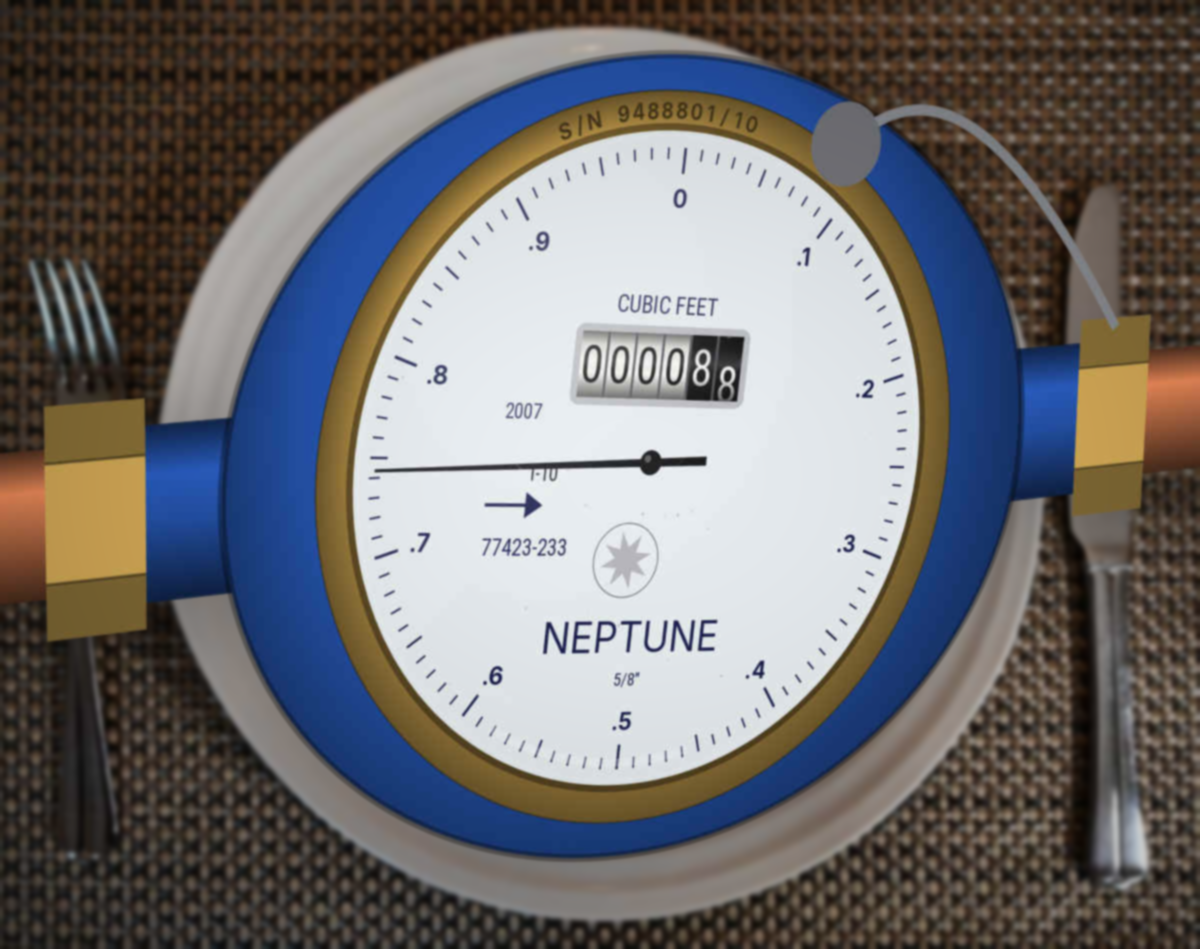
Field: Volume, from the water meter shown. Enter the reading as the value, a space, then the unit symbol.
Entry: 87.74 ft³
